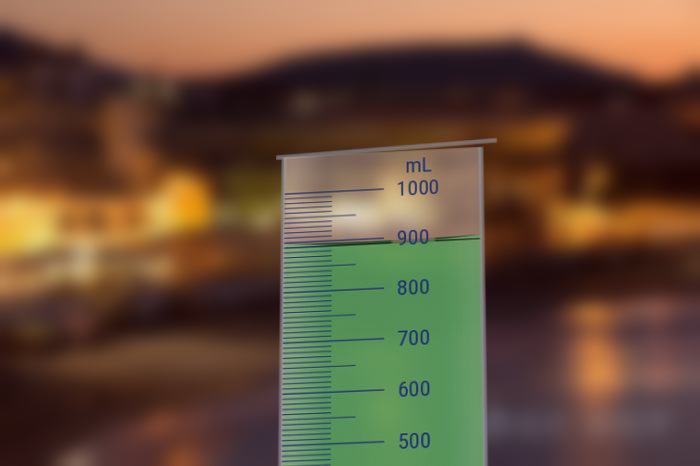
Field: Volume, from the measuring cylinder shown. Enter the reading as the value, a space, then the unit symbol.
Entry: 890 mL
